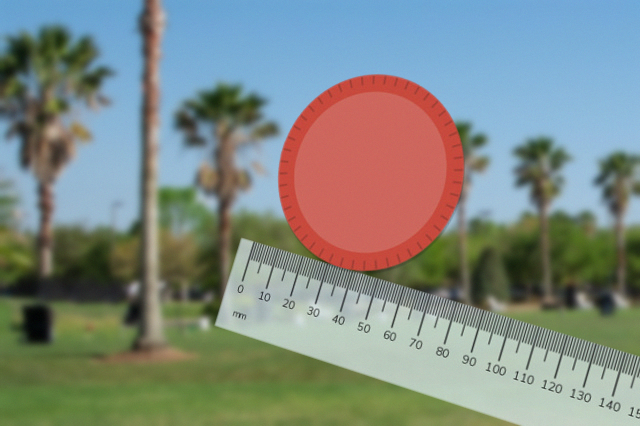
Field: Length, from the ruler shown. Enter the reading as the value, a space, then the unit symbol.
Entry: 70 mm
